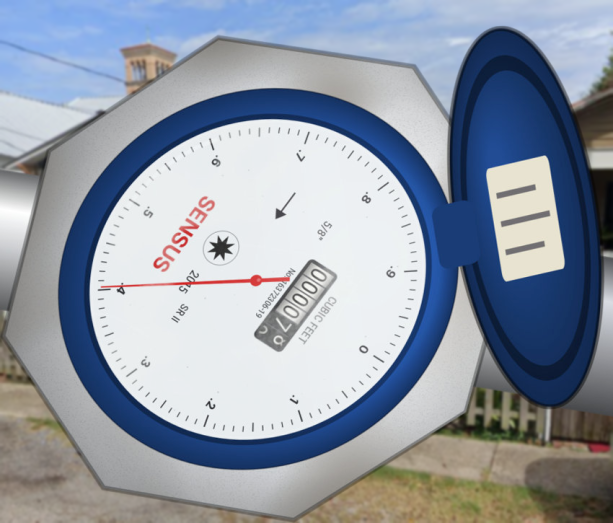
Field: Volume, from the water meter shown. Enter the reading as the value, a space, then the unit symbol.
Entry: 78.40 ft³
